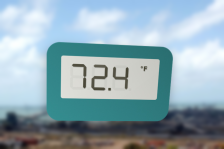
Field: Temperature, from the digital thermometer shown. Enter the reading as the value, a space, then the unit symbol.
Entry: 72.4 °F
